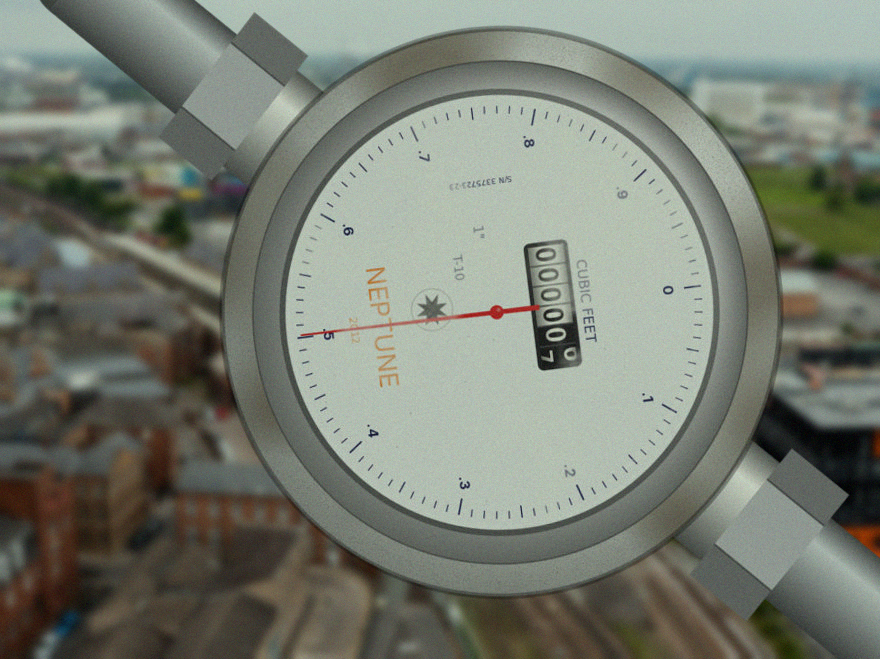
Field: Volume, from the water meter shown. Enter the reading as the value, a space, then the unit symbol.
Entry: 6.50 ft³
